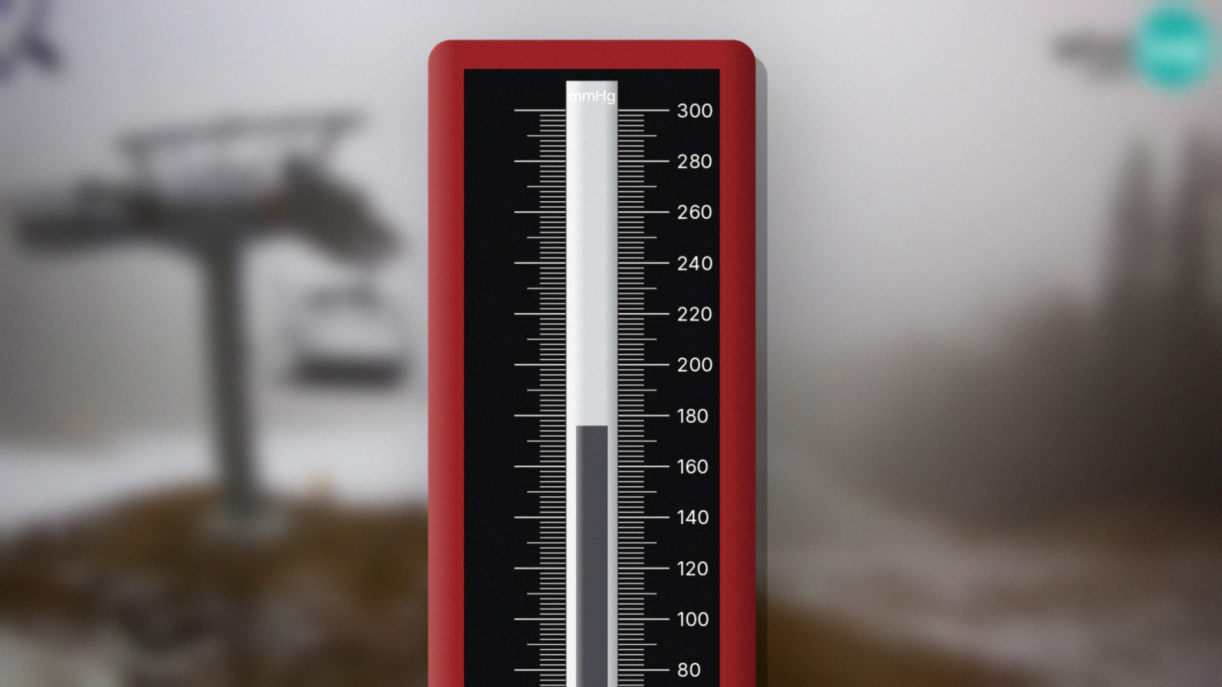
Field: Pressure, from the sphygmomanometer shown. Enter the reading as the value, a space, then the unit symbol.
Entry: 176 mmHg
